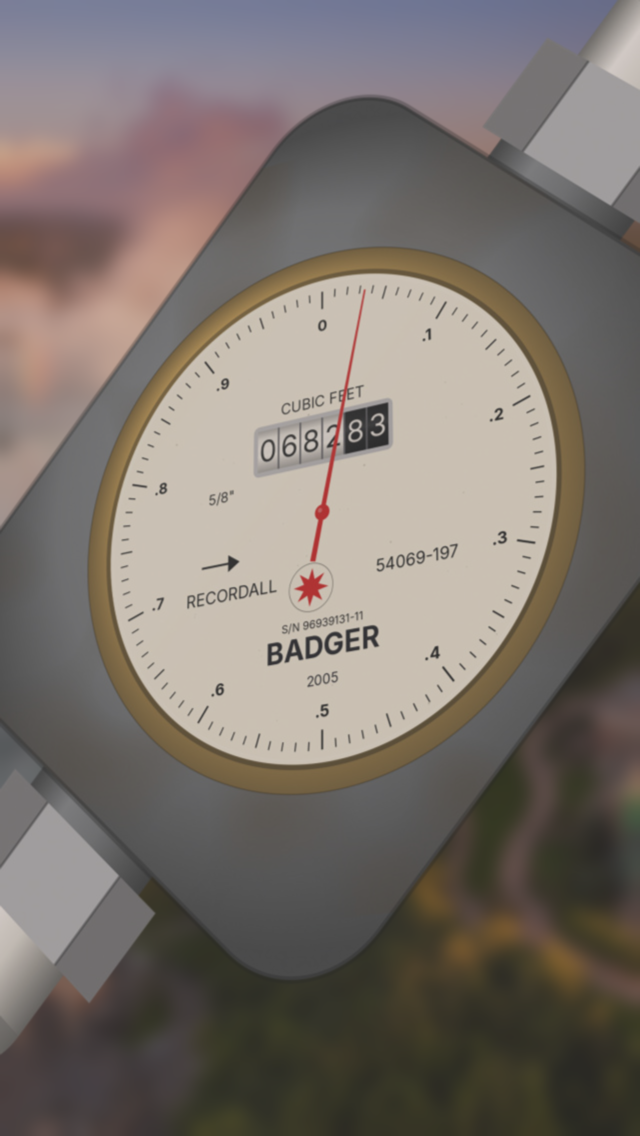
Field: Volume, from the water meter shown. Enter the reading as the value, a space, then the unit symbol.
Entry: 68283.03 ft³
